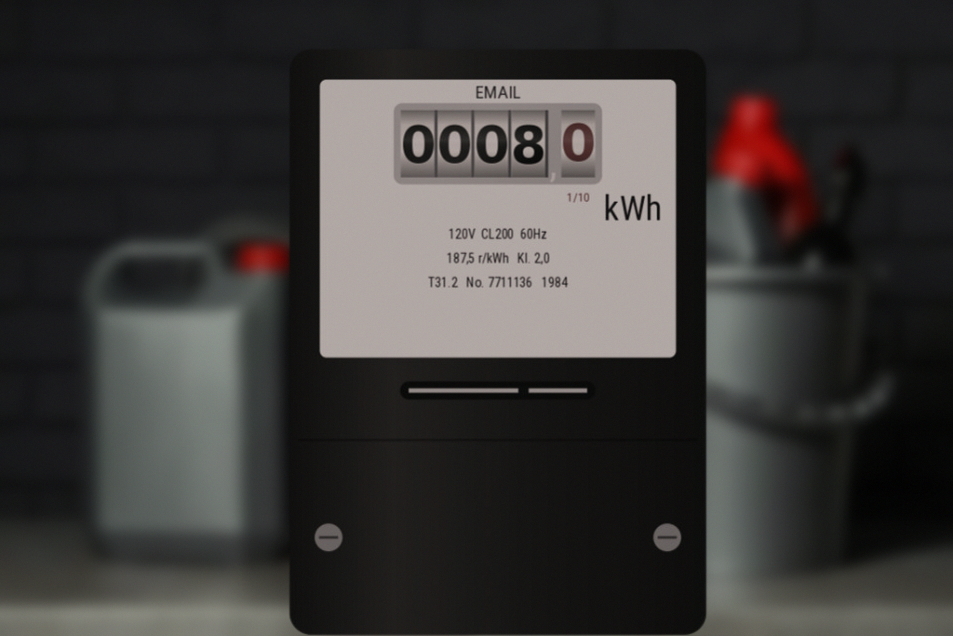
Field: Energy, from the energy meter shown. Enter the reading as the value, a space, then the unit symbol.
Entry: 8.0 kWh
